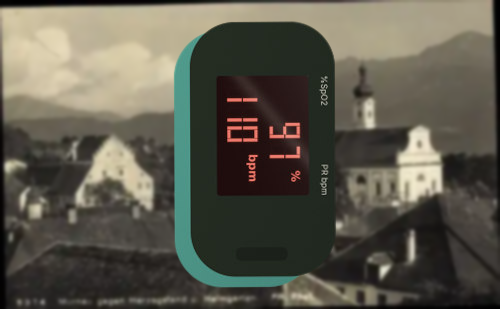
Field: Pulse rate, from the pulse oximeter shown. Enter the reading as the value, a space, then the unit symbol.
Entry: 110 bpm
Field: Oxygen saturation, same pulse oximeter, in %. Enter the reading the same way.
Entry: 97 %
